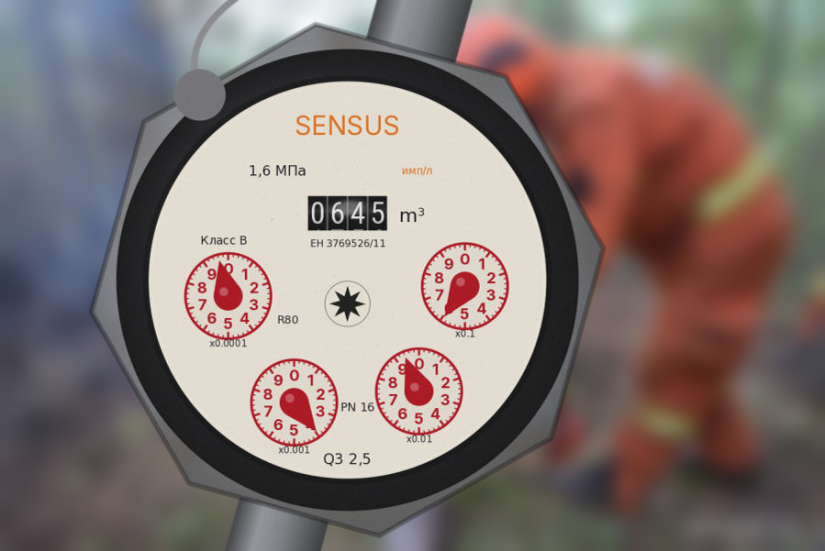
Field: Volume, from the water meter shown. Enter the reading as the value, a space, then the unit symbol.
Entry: 645.5939 m³
